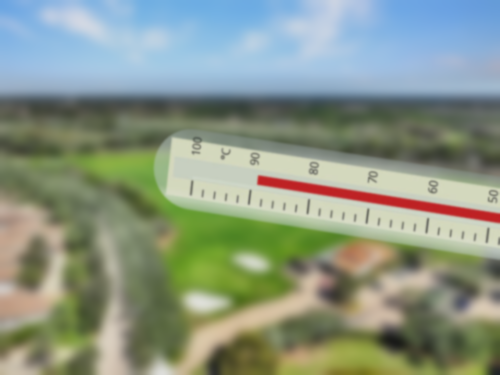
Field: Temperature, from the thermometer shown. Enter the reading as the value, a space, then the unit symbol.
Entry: 89 °C
